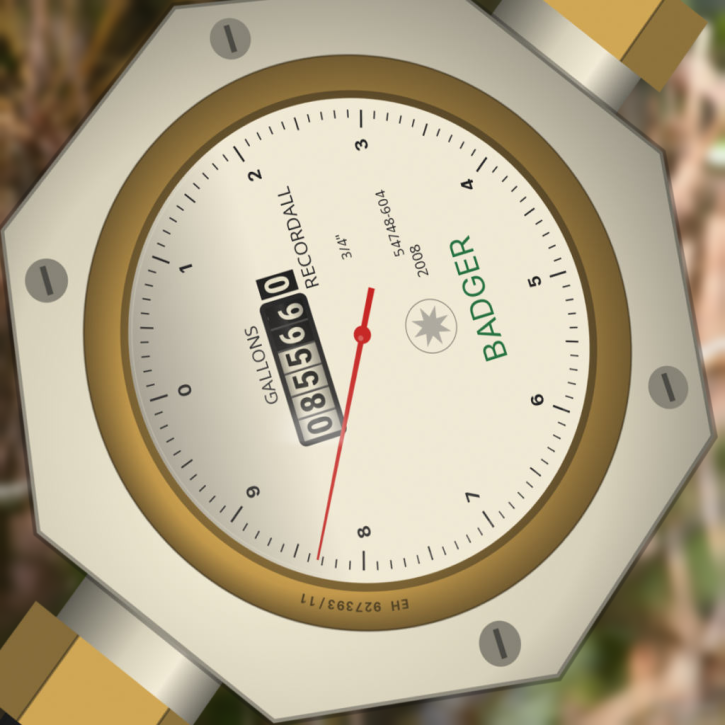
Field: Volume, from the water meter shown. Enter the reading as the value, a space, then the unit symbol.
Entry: 855658.3 gal
